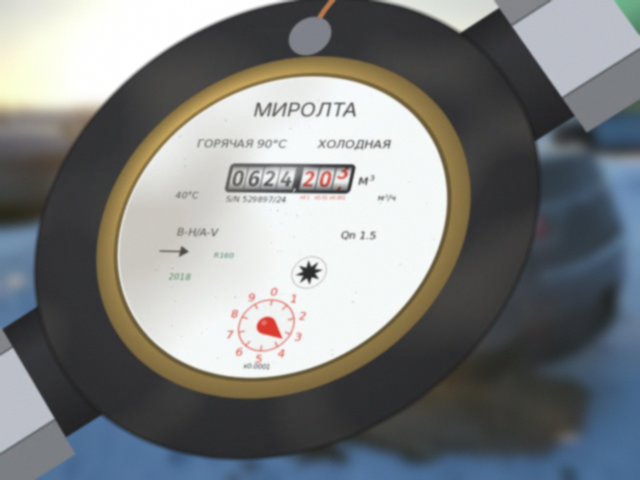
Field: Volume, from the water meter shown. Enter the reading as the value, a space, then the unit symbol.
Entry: 624.2033 m³
